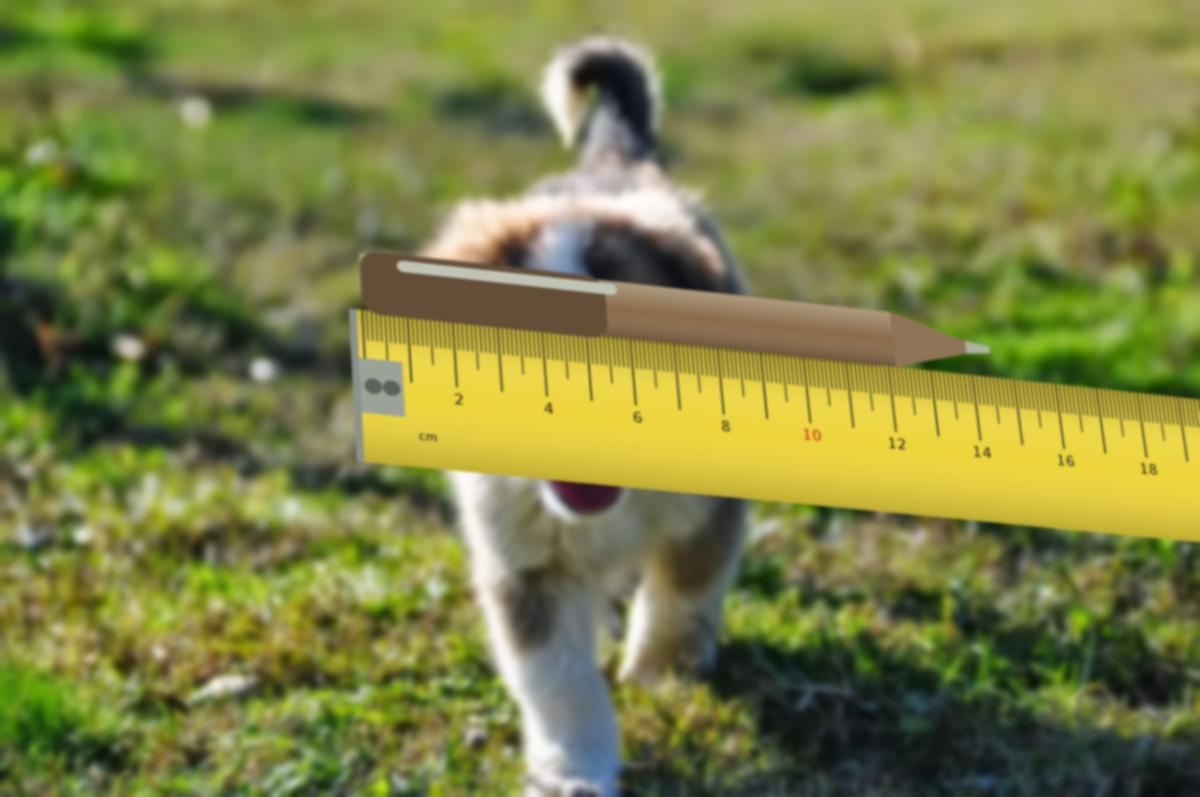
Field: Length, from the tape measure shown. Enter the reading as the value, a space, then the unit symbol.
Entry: 14.5 cm
